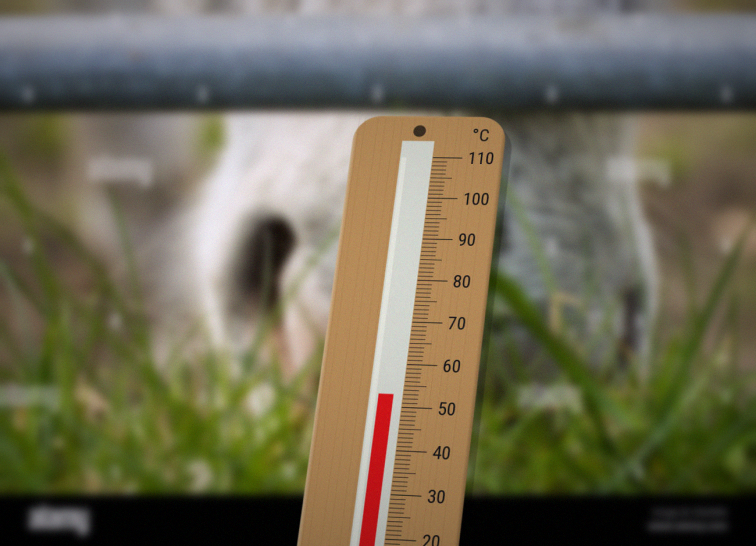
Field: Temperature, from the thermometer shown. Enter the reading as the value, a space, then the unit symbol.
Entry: 53 °C
